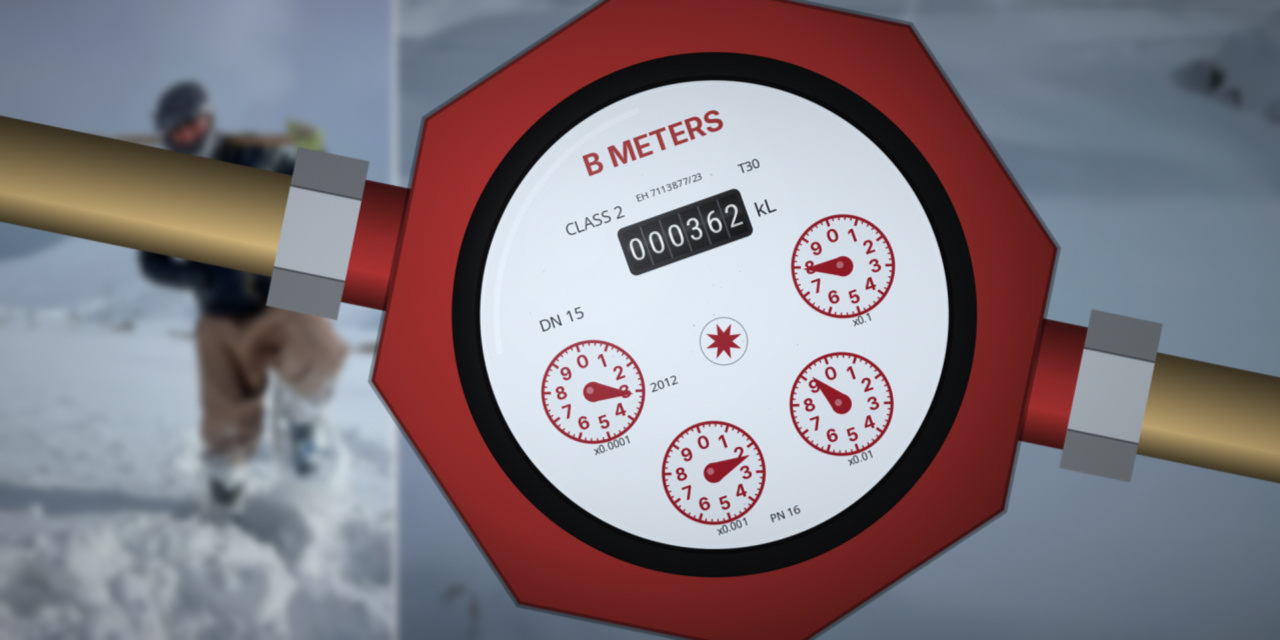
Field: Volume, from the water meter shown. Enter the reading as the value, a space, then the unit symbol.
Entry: 362.7923 kL
